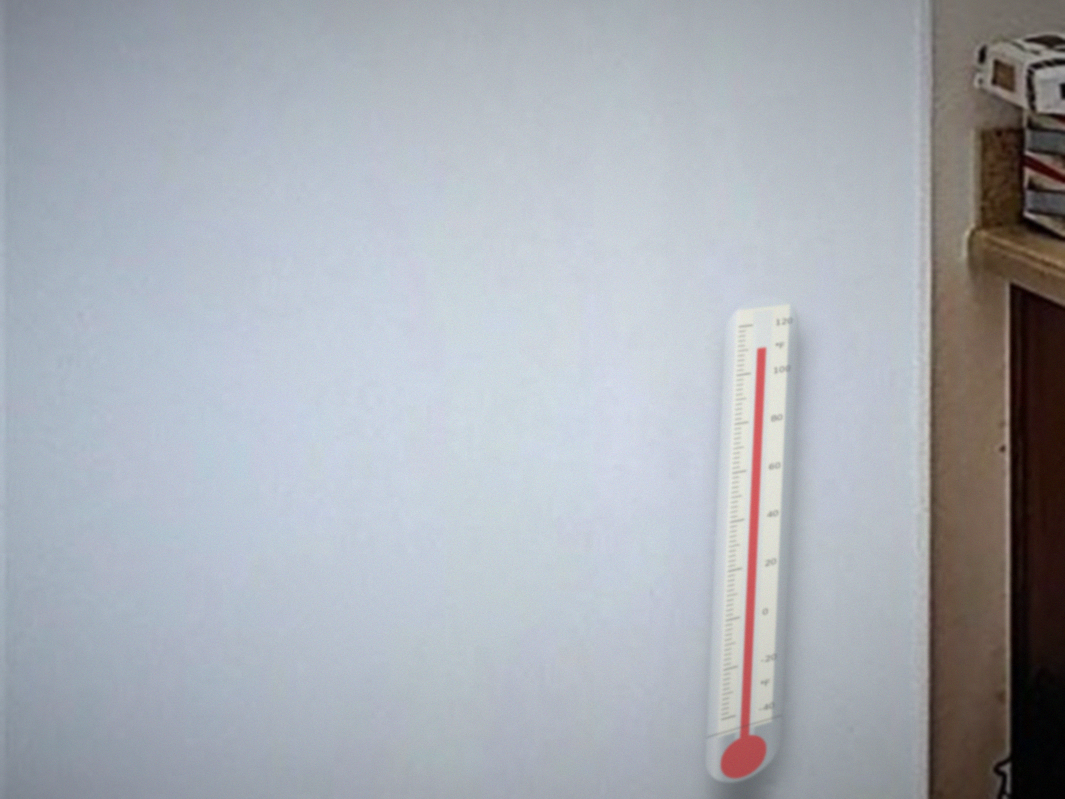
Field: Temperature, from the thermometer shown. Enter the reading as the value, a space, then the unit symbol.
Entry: 110 °F
